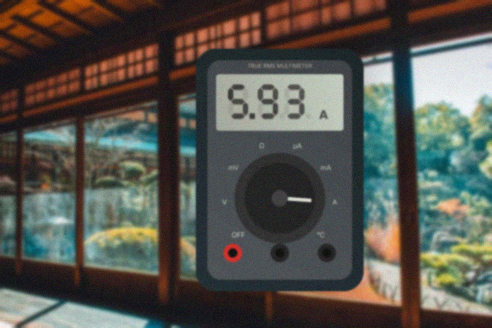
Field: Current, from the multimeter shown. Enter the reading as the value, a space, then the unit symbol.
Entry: 5.93 A
